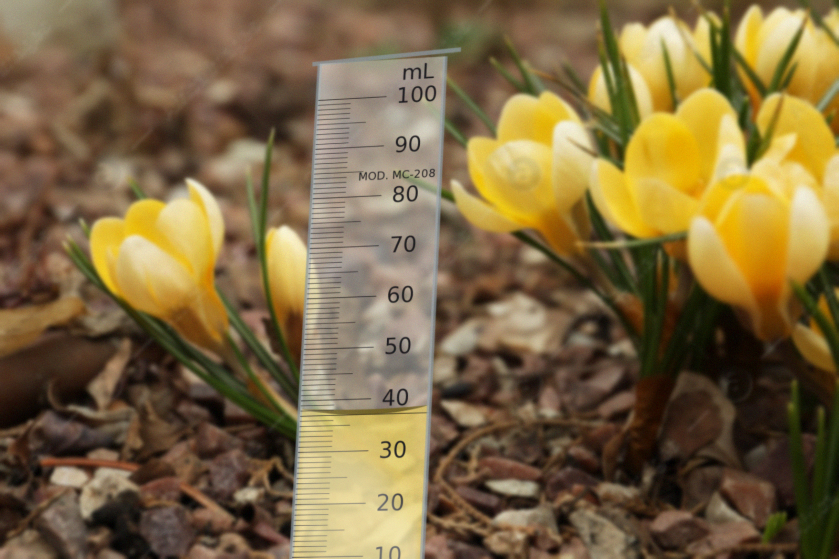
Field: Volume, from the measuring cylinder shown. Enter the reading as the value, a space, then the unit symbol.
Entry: 37 mL
